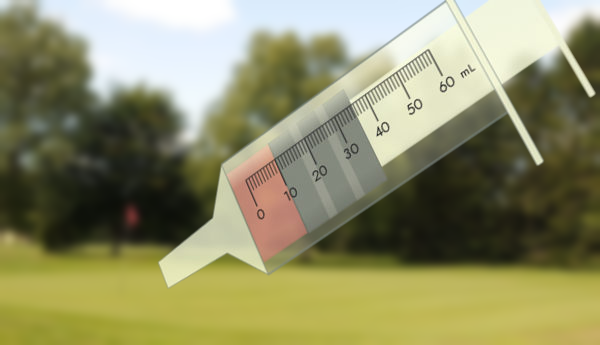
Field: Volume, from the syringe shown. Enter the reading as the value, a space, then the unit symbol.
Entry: 10 mL
